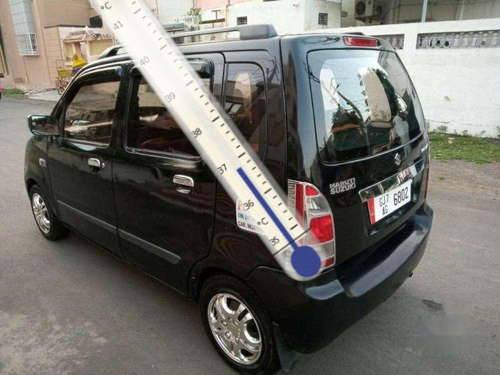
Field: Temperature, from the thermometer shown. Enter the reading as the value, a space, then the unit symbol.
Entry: 36.8 °C
